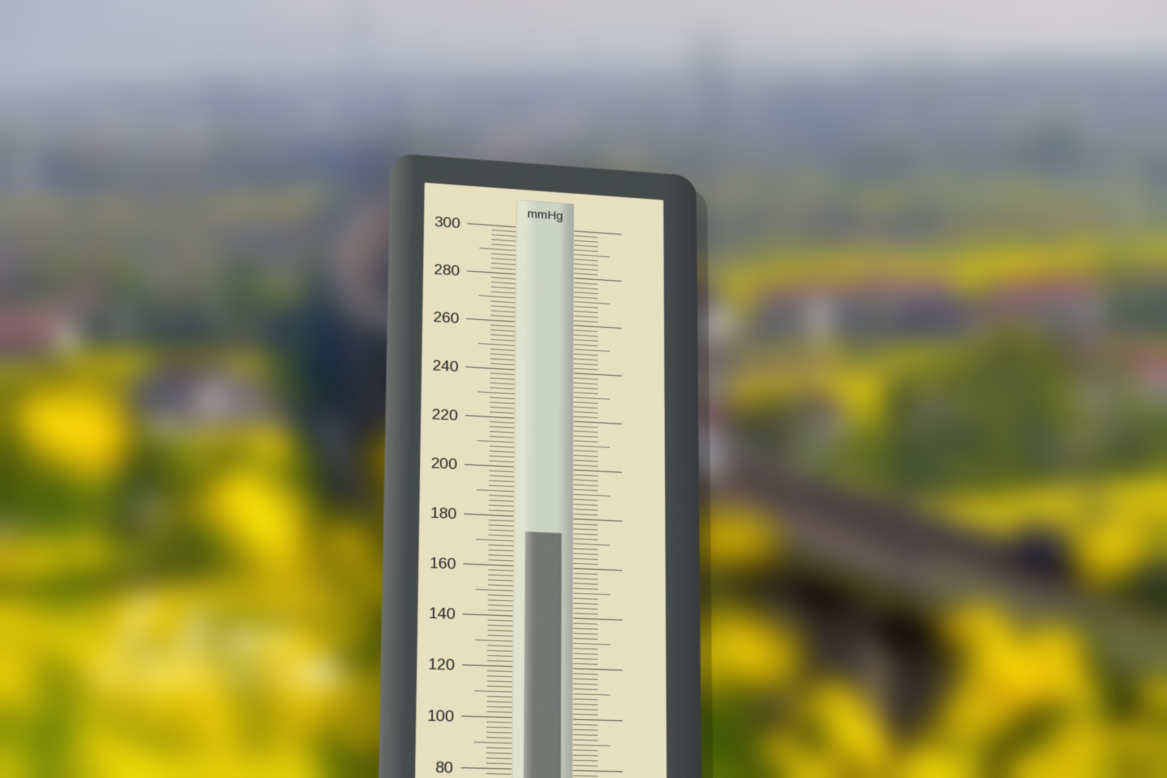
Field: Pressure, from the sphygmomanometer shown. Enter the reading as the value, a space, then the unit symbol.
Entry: 174 mmHg
